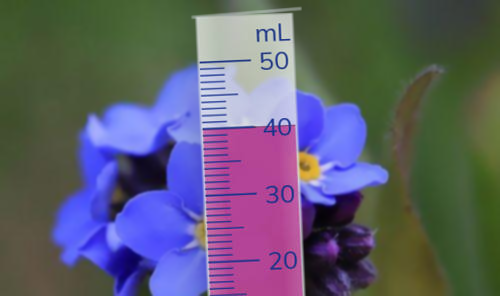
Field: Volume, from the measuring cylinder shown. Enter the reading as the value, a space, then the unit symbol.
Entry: 40 mL
